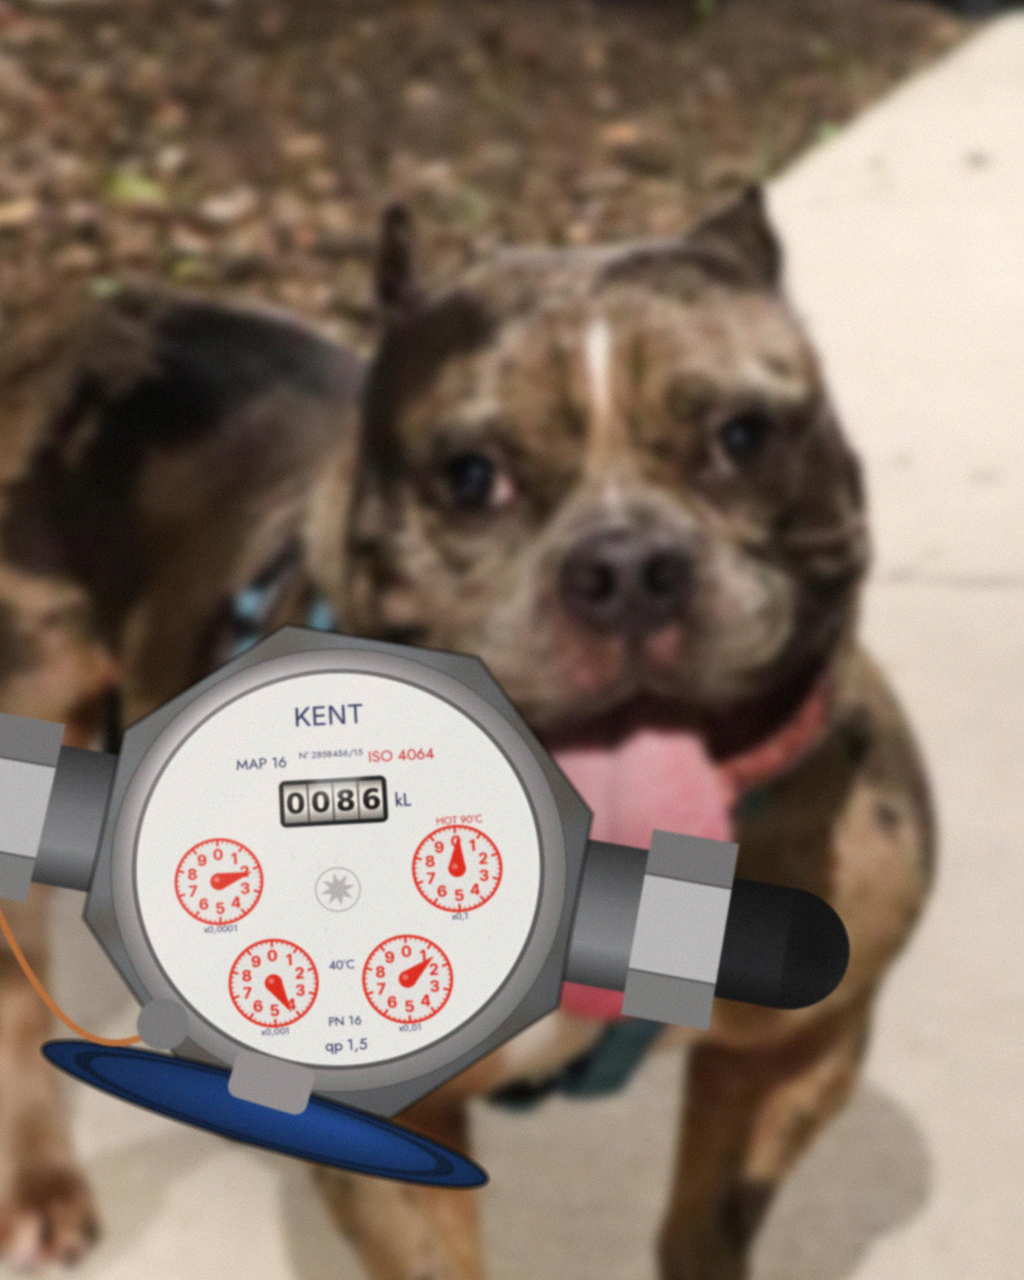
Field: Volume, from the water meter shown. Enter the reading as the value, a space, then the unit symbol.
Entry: 86.0142 kL
